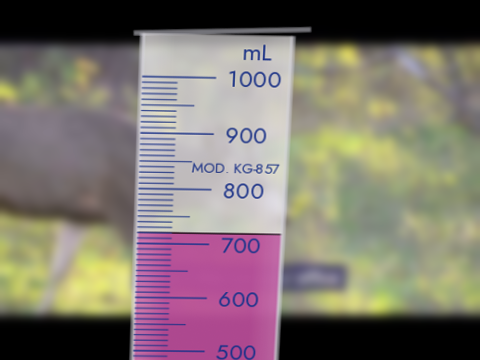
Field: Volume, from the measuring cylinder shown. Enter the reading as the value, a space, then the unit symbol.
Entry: 720 mL
